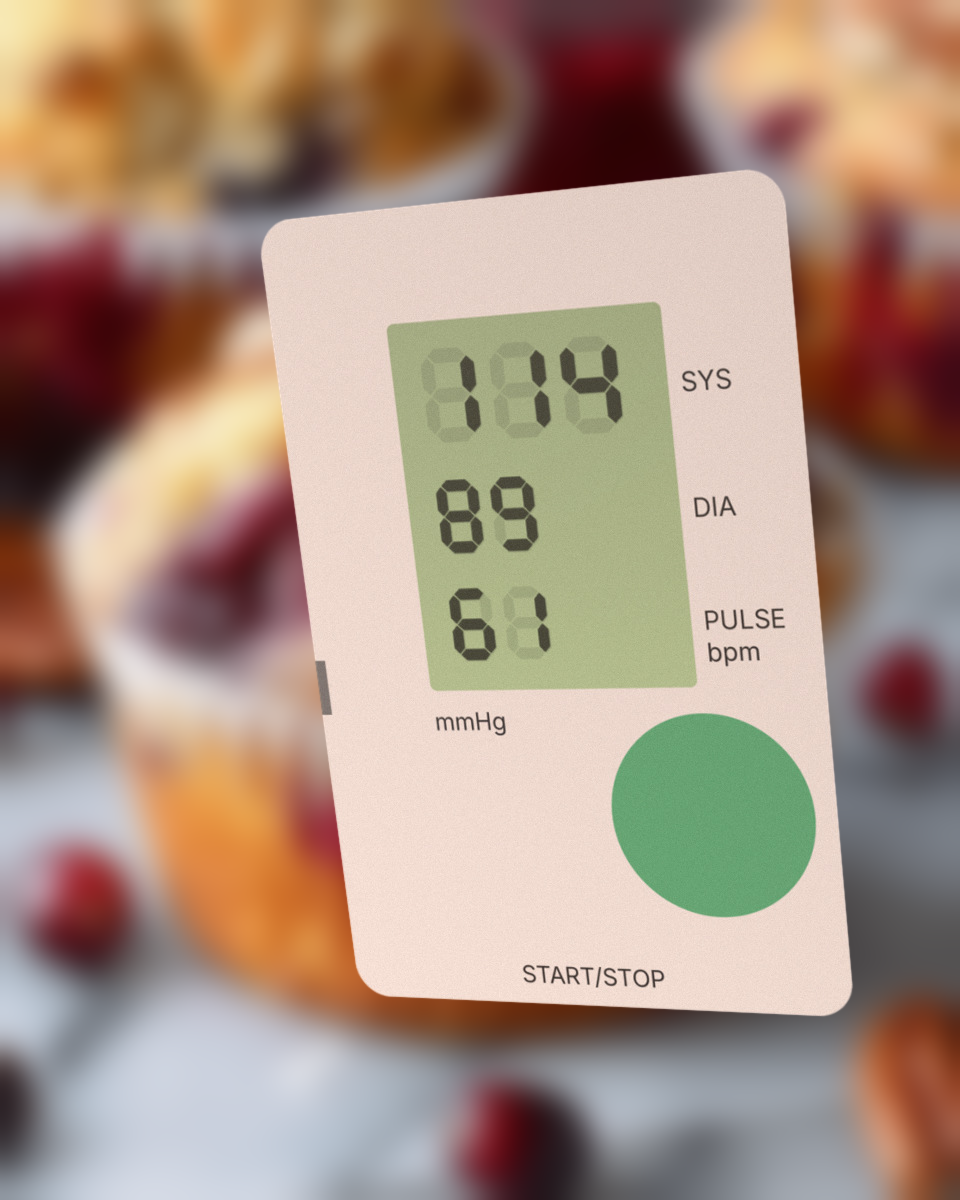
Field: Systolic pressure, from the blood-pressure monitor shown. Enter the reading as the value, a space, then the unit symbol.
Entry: 114 mmHg
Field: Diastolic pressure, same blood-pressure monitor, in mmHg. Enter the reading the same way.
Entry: 89 mmHg
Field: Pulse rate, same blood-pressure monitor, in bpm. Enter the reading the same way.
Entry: 61 bpm
